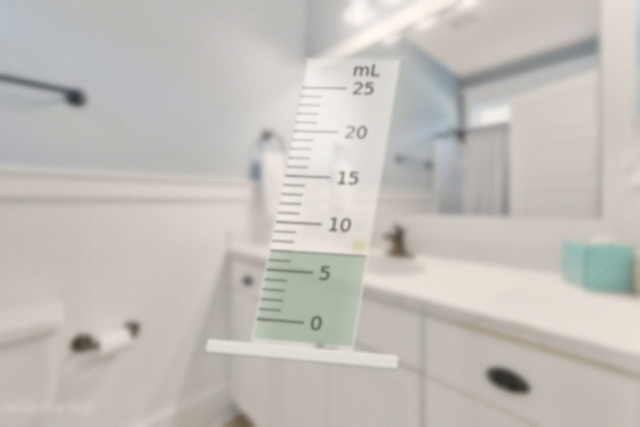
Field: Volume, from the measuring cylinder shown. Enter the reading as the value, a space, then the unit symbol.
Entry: 7 mL
